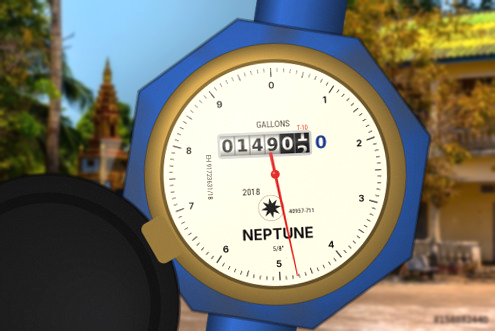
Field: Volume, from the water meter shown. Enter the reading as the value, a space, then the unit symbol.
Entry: 149014.7 gal
